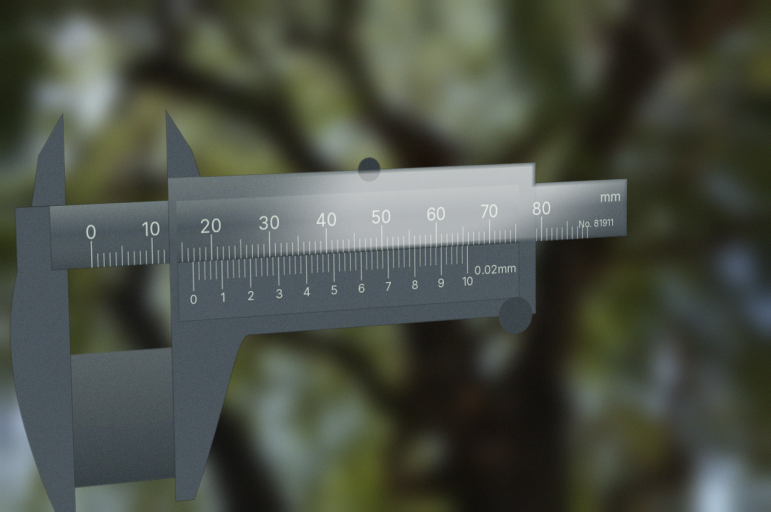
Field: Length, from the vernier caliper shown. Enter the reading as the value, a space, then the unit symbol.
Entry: 16.8 mm
